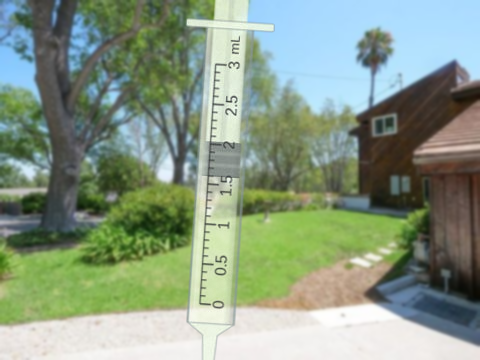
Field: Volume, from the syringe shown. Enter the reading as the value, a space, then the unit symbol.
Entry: 1.6 mL
